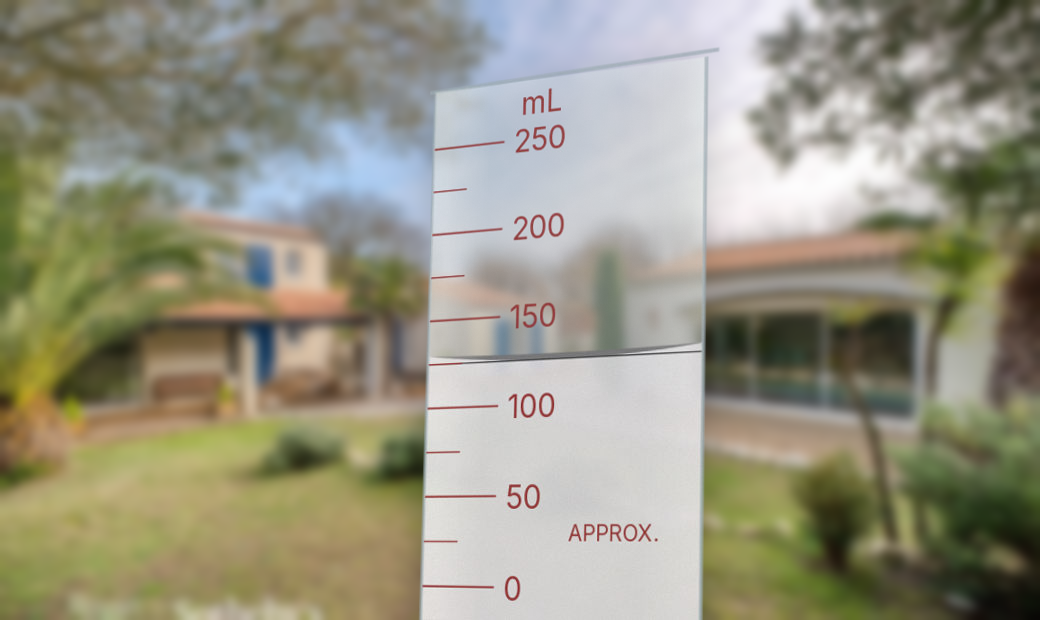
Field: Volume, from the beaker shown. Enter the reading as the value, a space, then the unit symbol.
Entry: 125 mL
